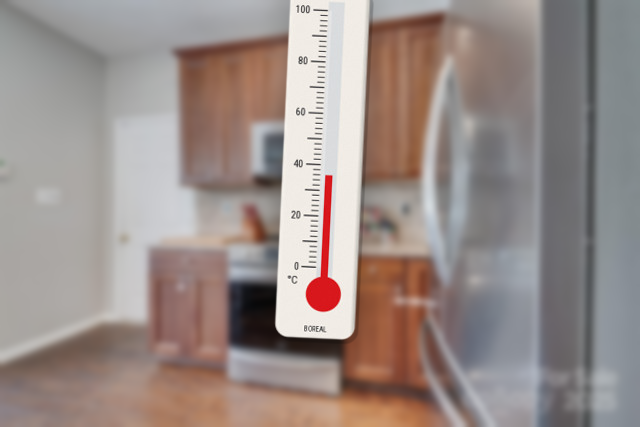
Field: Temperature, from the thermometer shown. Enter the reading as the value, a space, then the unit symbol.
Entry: 36 °C
